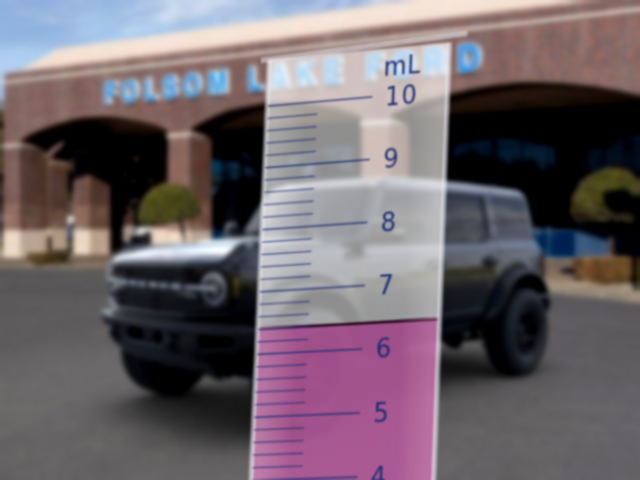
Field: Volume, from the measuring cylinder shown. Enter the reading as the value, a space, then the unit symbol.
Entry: 6.4 mL
